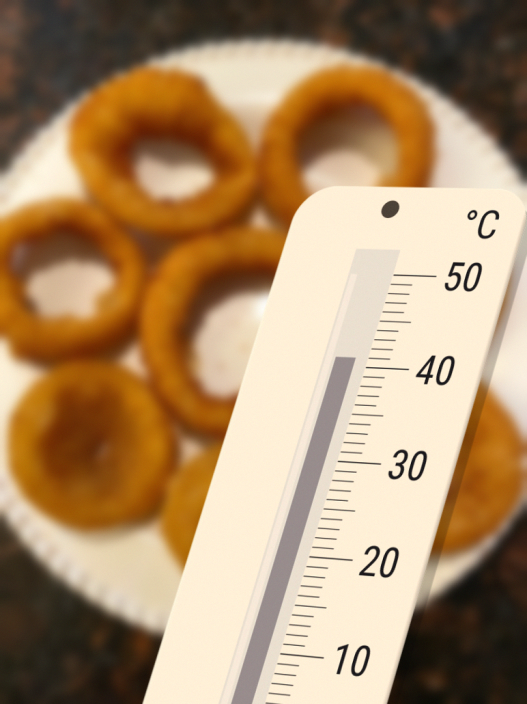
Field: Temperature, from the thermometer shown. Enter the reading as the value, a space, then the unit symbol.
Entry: 41 °C
